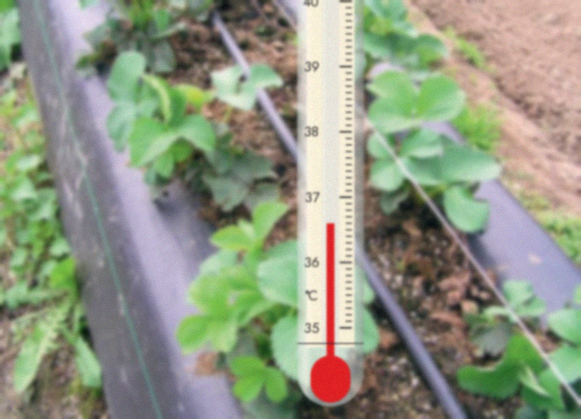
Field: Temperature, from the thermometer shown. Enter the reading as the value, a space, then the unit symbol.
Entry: 36.6 °C
